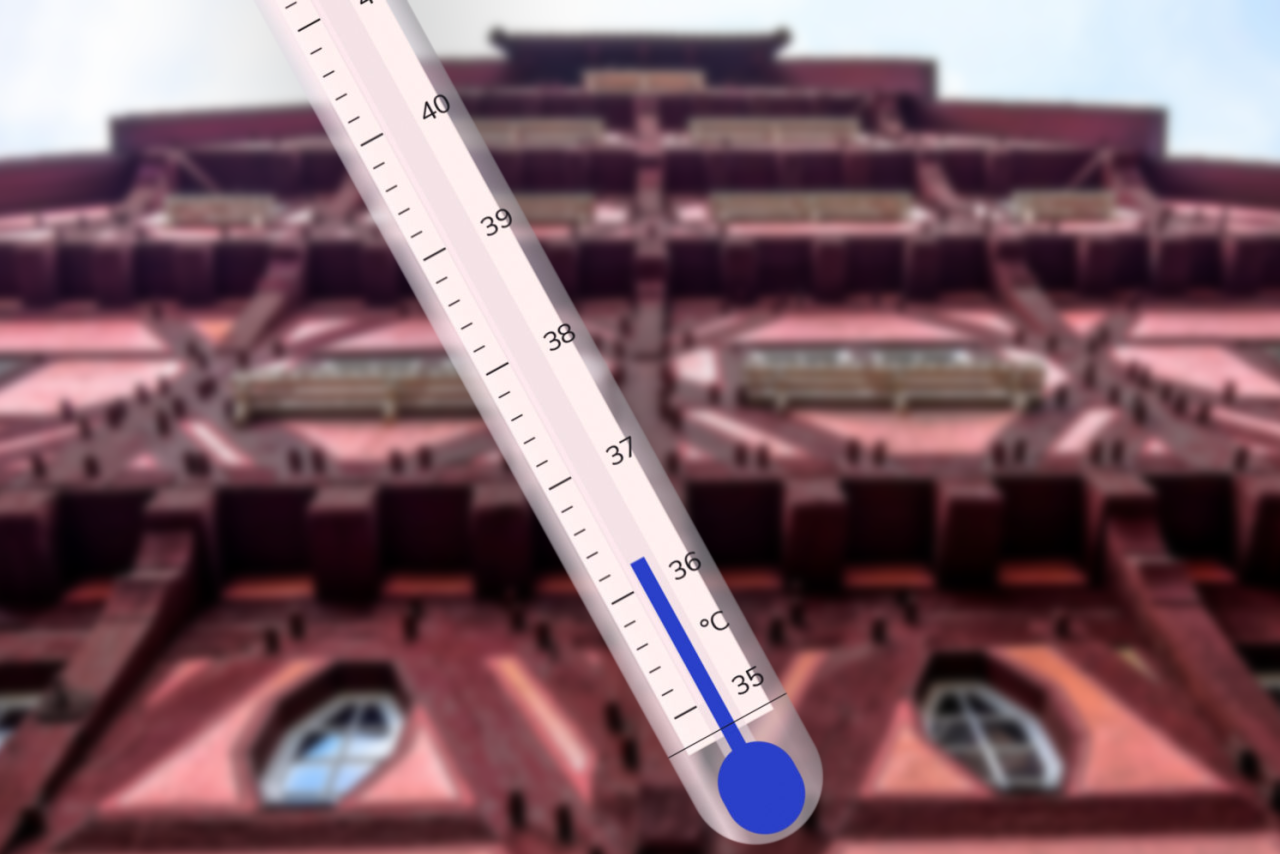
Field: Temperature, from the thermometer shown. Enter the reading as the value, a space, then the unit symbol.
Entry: 36.2 °C
